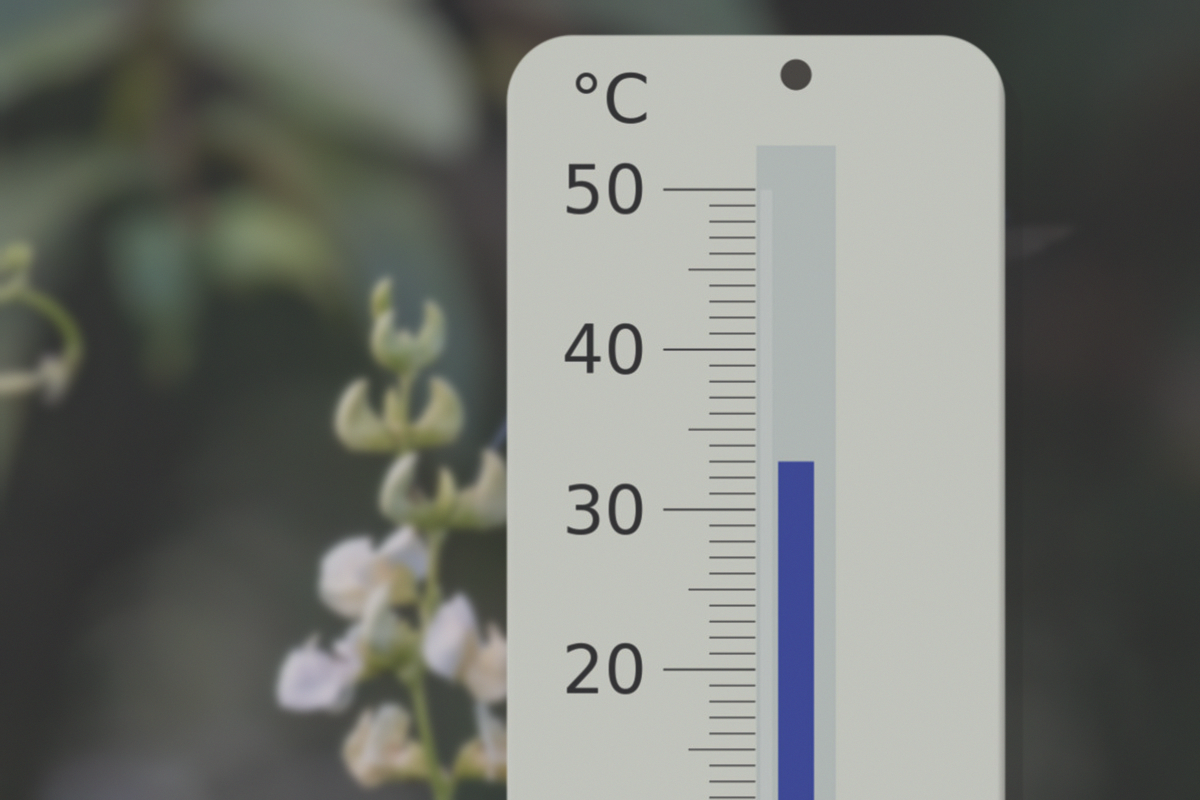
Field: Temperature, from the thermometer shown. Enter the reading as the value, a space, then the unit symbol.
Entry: 33 °C
